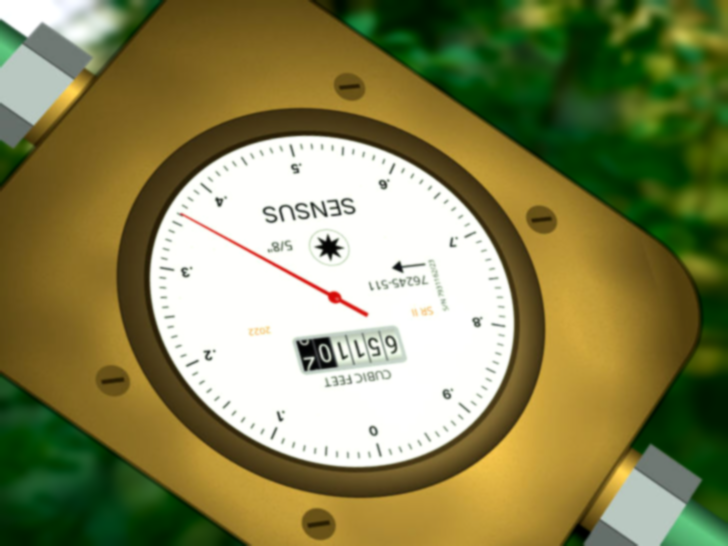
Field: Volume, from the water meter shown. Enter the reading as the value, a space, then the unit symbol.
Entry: 651102.36 ft³
